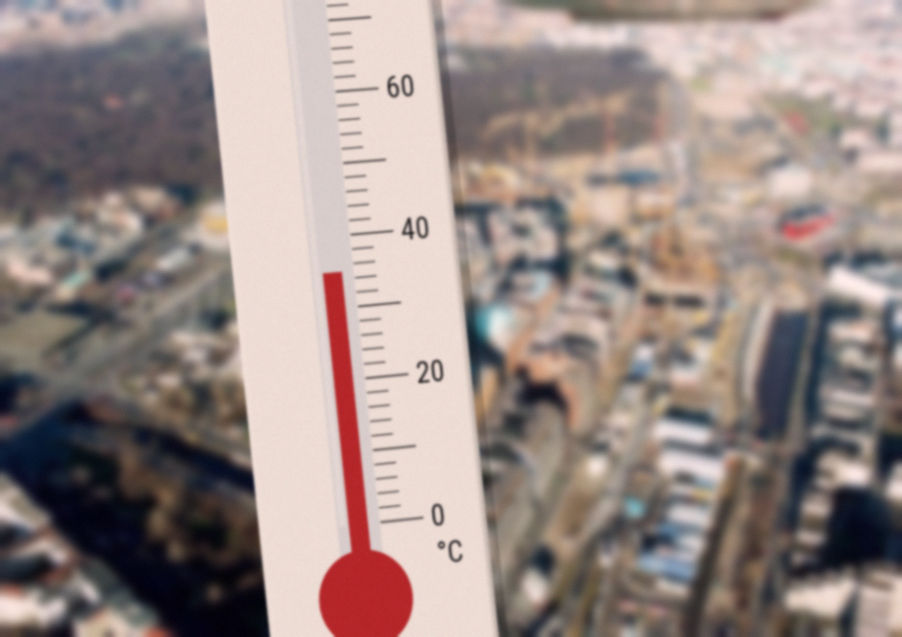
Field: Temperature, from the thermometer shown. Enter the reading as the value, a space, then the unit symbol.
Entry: 35 °C
